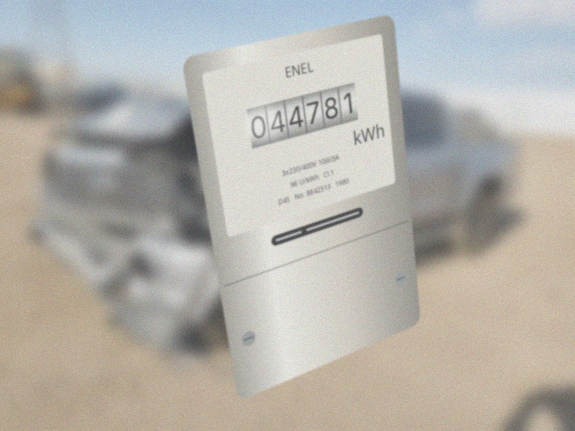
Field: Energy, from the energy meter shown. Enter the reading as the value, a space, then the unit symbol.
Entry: 44781 kWh
